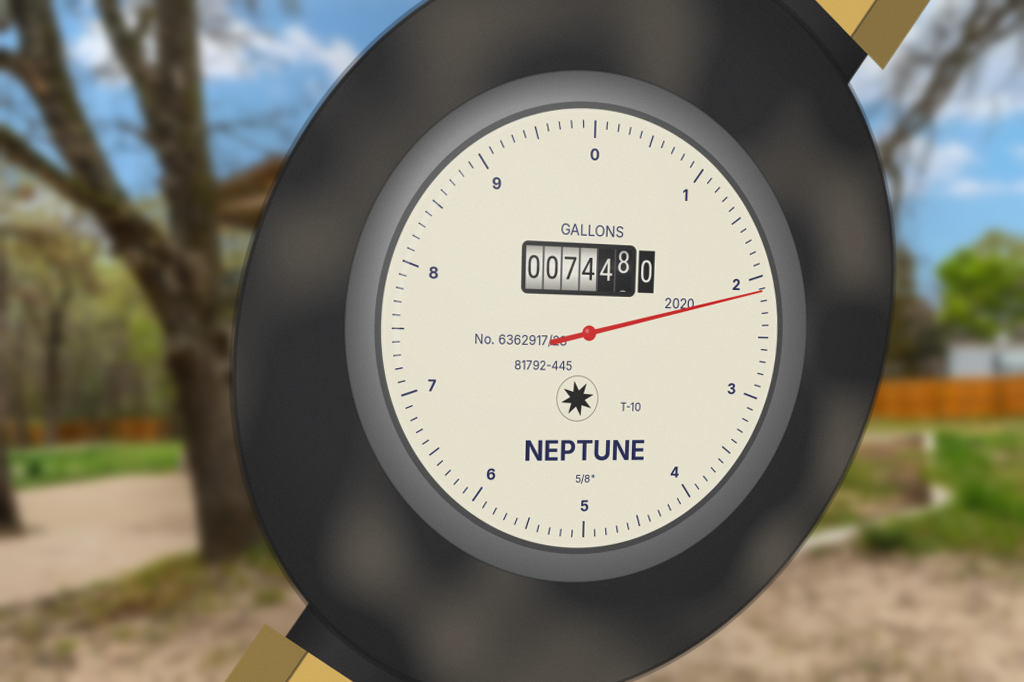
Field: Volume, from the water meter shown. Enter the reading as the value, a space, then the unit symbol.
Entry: 74482.1 gal
